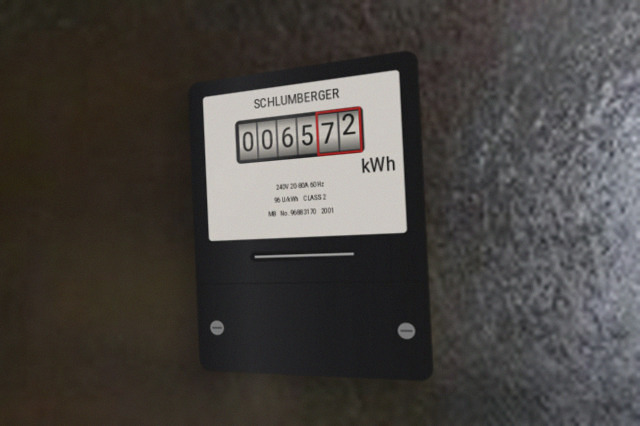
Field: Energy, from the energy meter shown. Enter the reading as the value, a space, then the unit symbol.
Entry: 65.72 kWh
